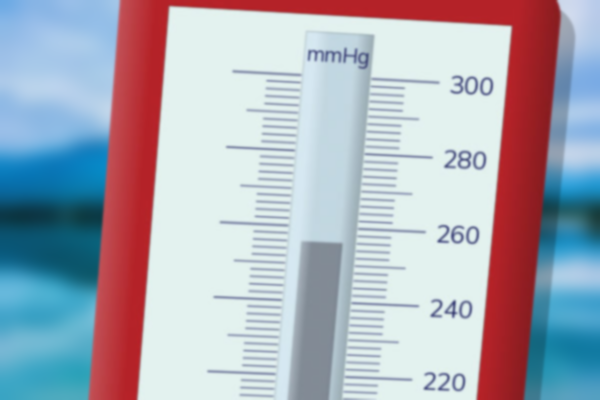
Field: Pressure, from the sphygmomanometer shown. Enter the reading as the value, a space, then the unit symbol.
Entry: 256 mmHg
